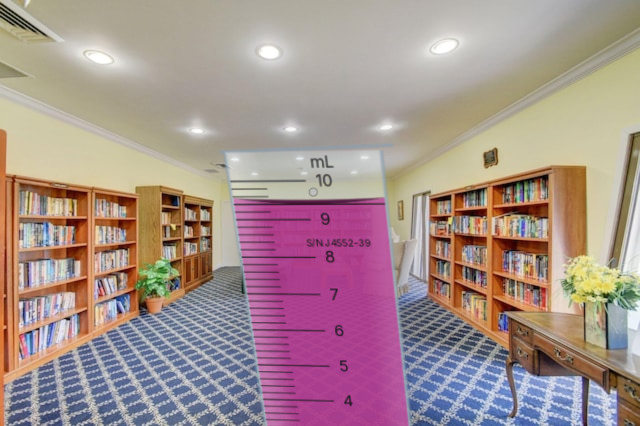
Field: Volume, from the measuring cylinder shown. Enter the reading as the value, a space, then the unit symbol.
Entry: 9.4 mL
